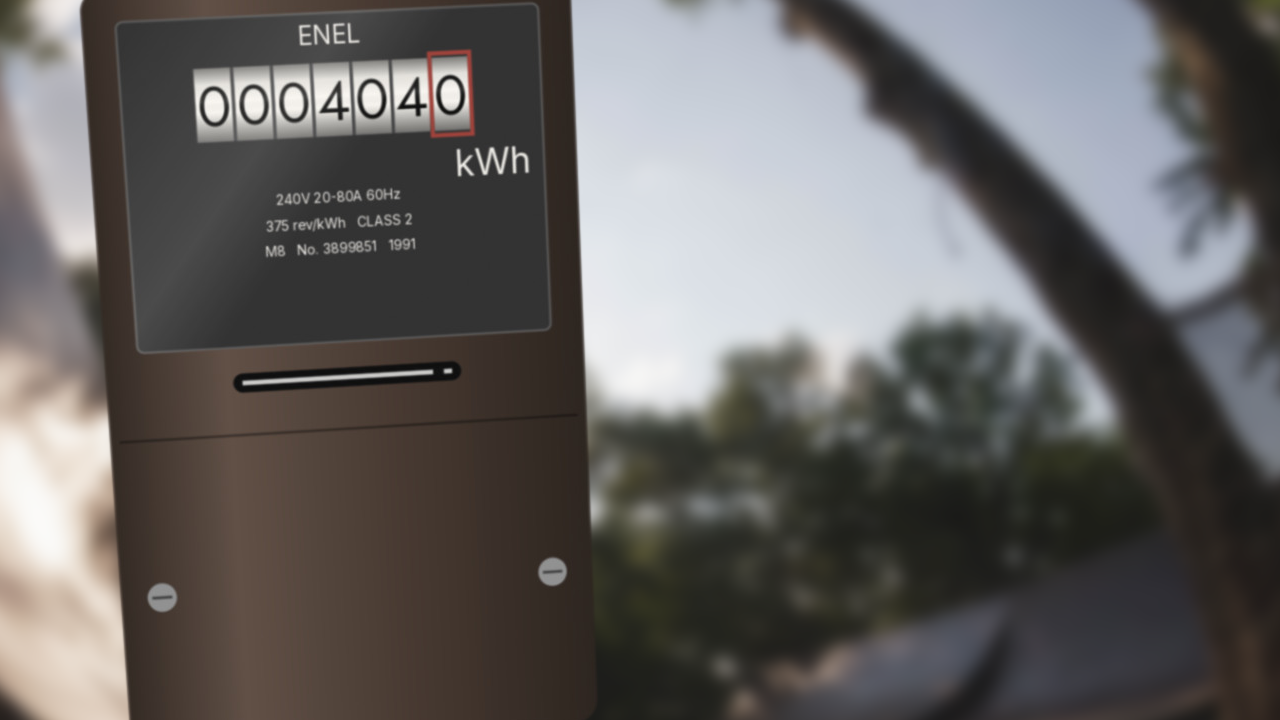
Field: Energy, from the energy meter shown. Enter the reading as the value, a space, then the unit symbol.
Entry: 404.0 kWh
